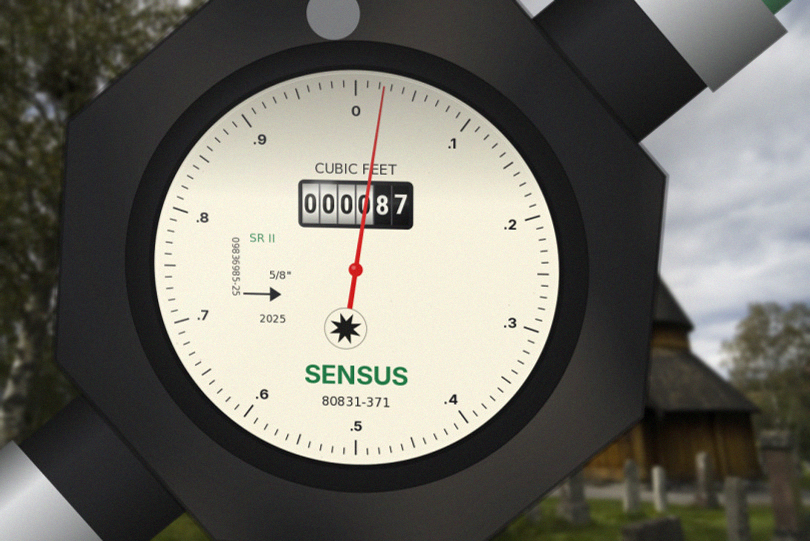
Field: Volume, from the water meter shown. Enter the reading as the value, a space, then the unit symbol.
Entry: 87.02 ft³
